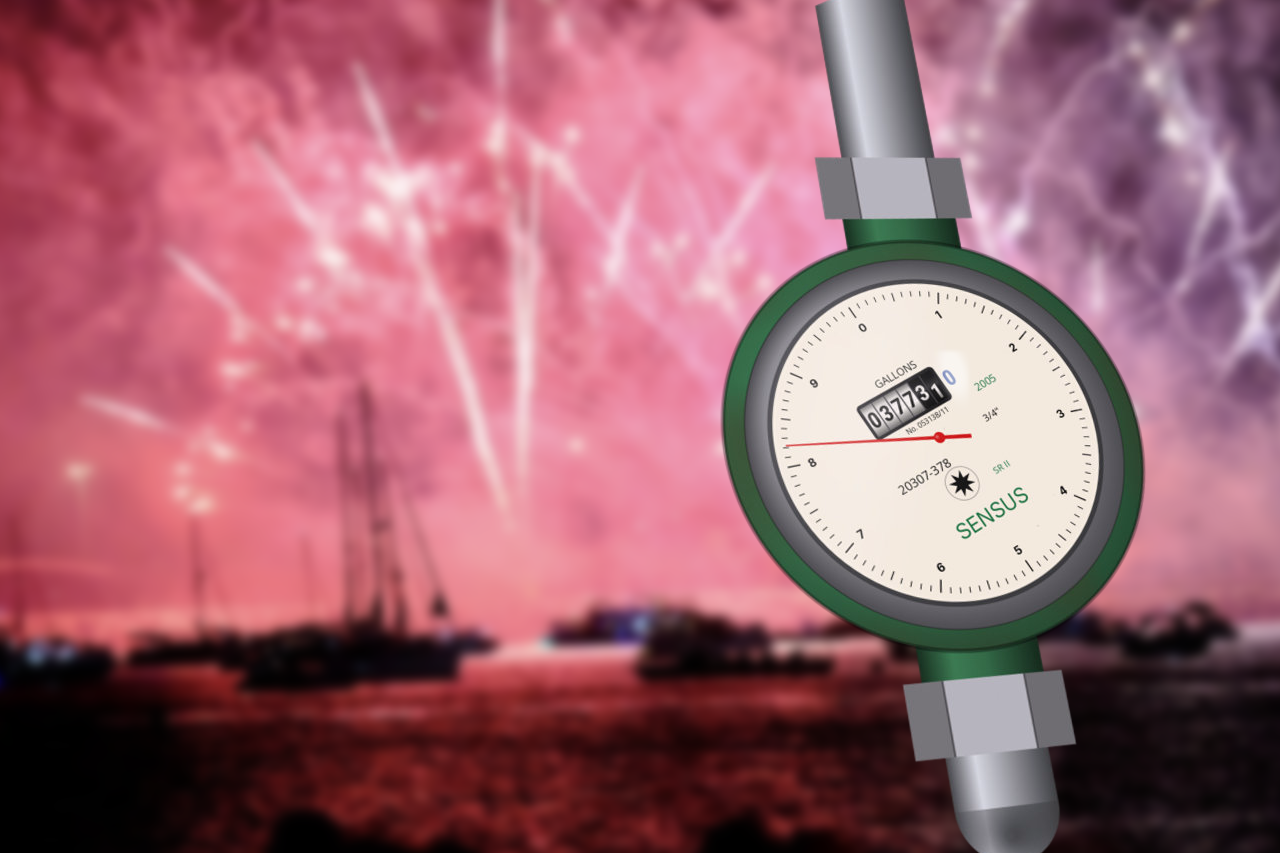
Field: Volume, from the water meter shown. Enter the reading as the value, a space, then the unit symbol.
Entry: 377308.2 gal
